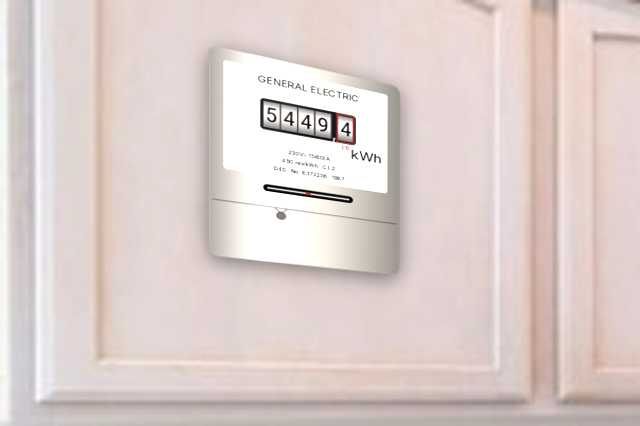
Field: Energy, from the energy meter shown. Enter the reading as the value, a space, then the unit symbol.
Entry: 5449.4 kWh
